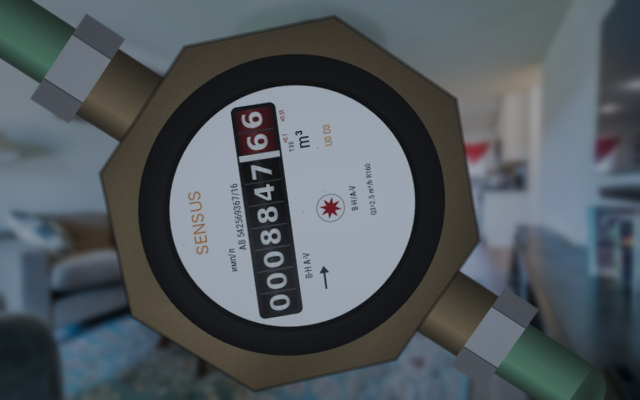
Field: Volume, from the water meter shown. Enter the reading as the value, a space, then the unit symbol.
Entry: 8847.66 m³
